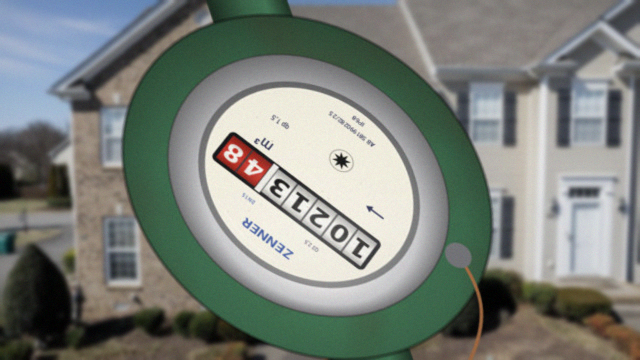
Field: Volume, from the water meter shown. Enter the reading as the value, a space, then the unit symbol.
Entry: 10213.48 m³
